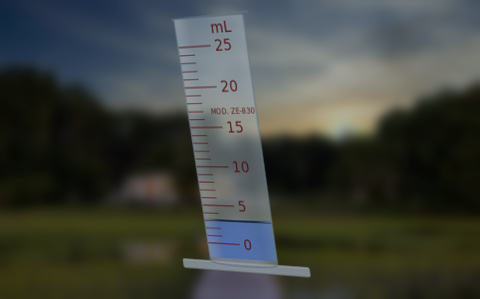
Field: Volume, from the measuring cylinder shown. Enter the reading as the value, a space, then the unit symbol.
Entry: 3 mL
